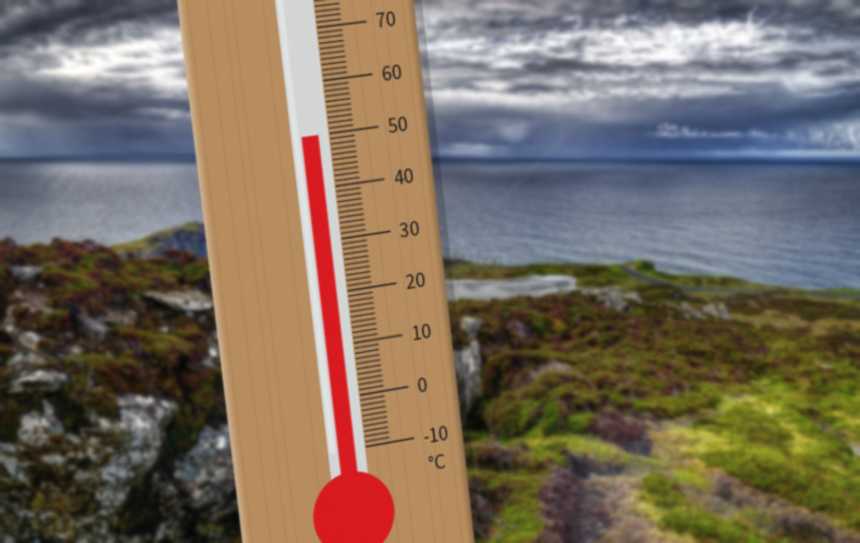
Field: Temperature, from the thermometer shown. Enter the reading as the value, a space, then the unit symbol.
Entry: 50 °C
